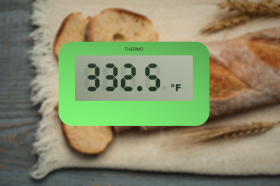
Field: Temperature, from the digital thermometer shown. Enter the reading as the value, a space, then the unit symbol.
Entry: 332.5 °F
